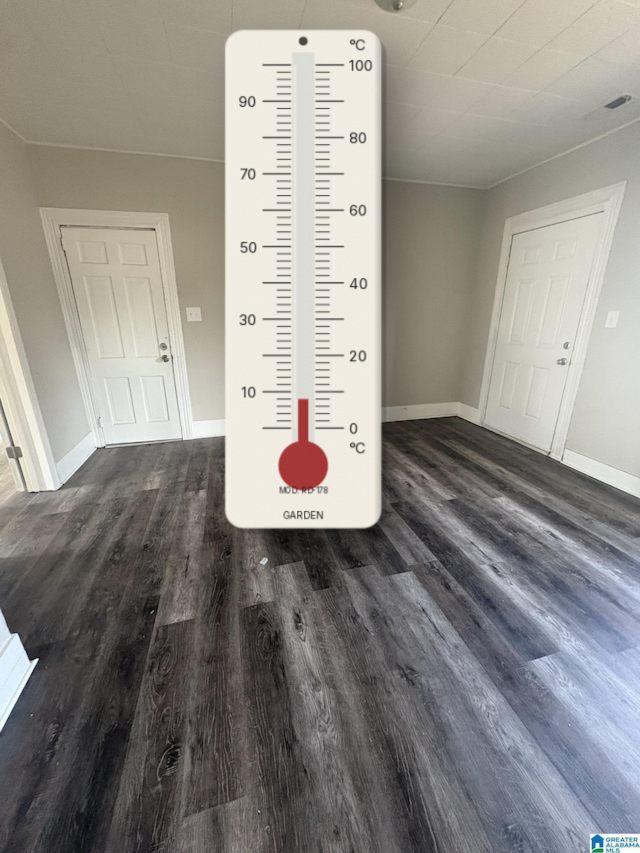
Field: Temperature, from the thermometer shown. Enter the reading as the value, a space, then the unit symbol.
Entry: 8 °C
